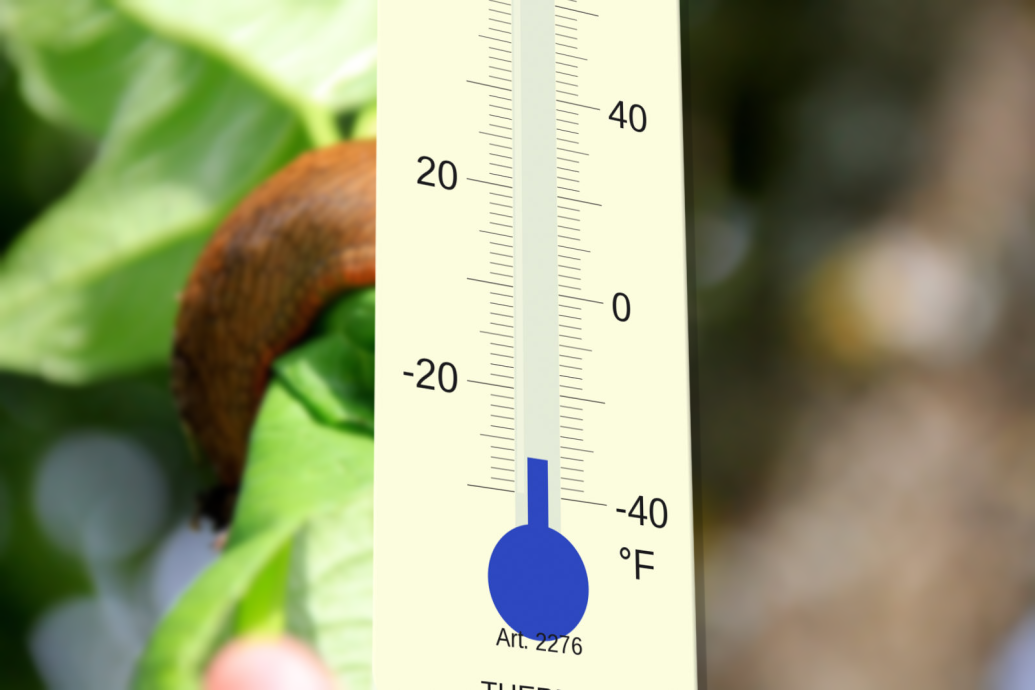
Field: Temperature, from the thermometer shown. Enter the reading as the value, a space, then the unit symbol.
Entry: -33 °F
